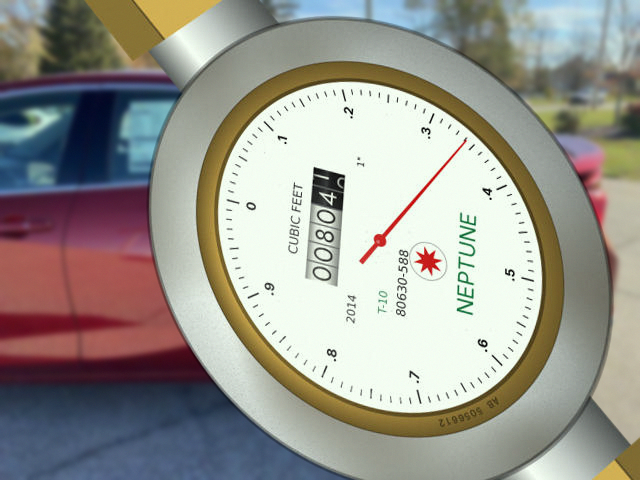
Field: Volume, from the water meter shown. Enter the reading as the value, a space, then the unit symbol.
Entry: 8041.34 ft³
